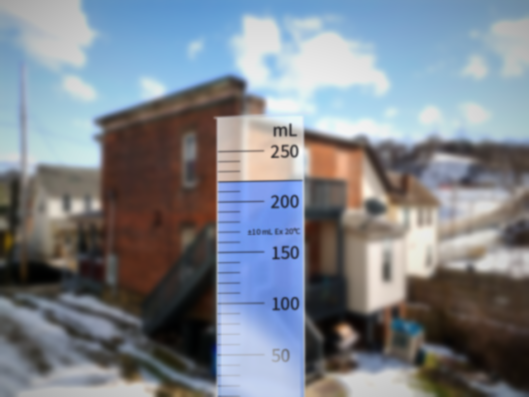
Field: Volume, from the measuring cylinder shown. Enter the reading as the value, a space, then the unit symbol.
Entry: 220 mL
